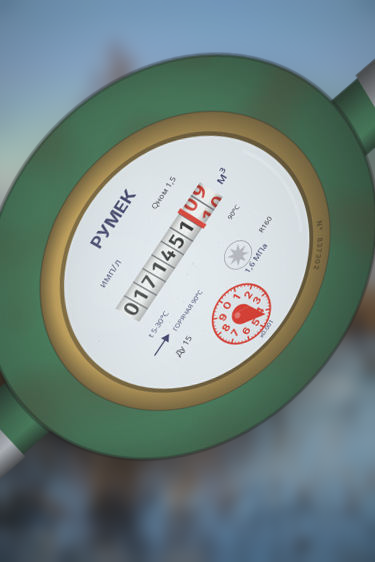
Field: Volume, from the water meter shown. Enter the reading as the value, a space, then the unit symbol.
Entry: 171451.094 m³
